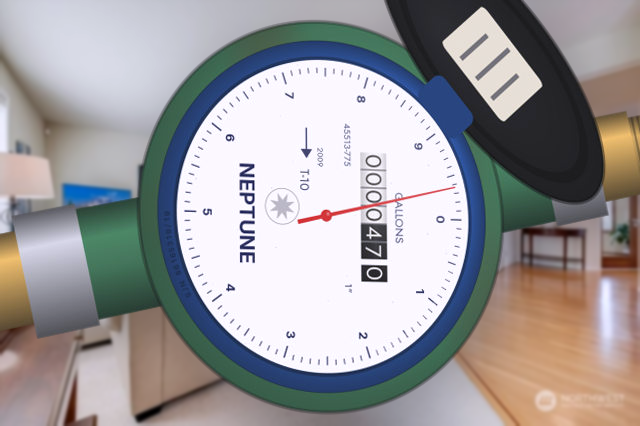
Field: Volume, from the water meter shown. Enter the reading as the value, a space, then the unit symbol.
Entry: 469.6 gal
